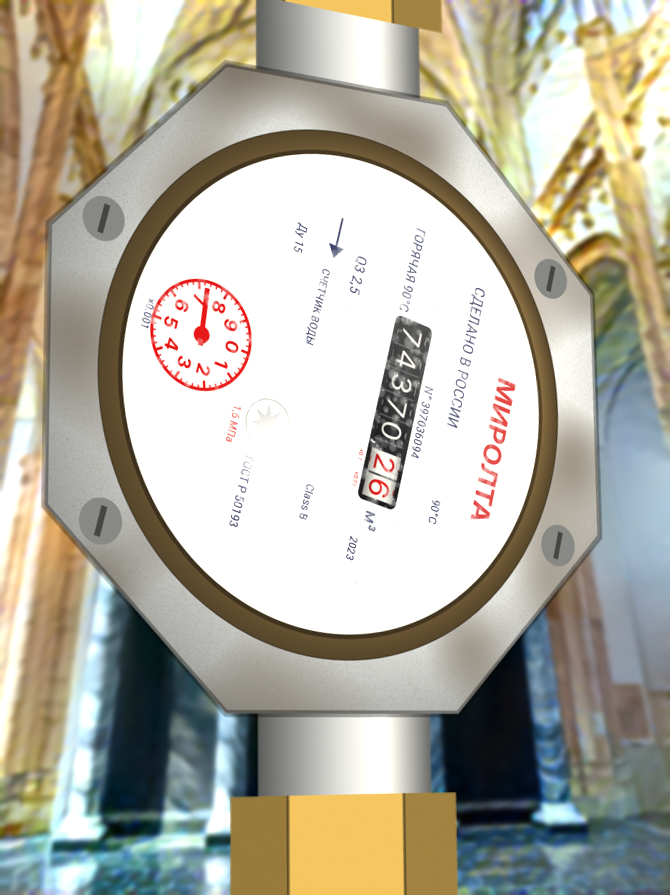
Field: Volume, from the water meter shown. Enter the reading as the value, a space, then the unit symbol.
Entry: 74370.267 m³
